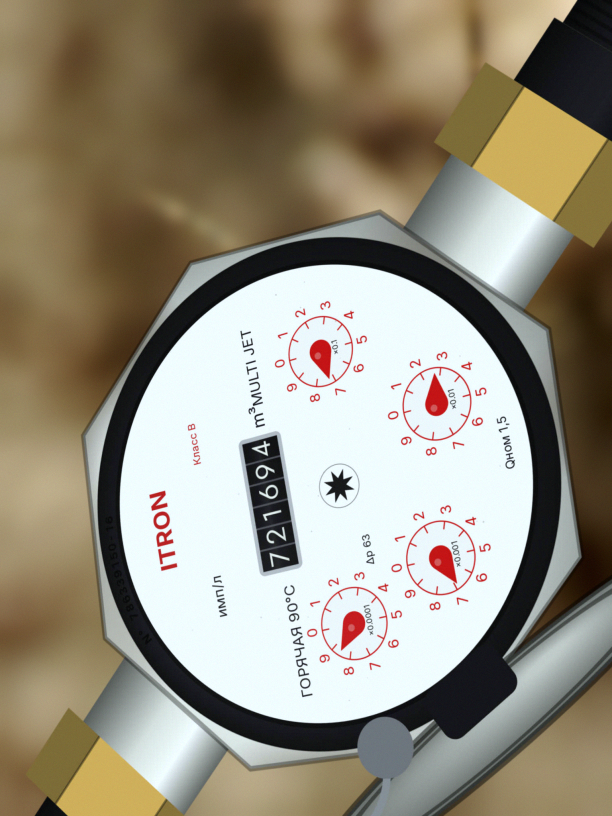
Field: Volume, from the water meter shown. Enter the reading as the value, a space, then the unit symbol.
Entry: 721694.7268 m³
